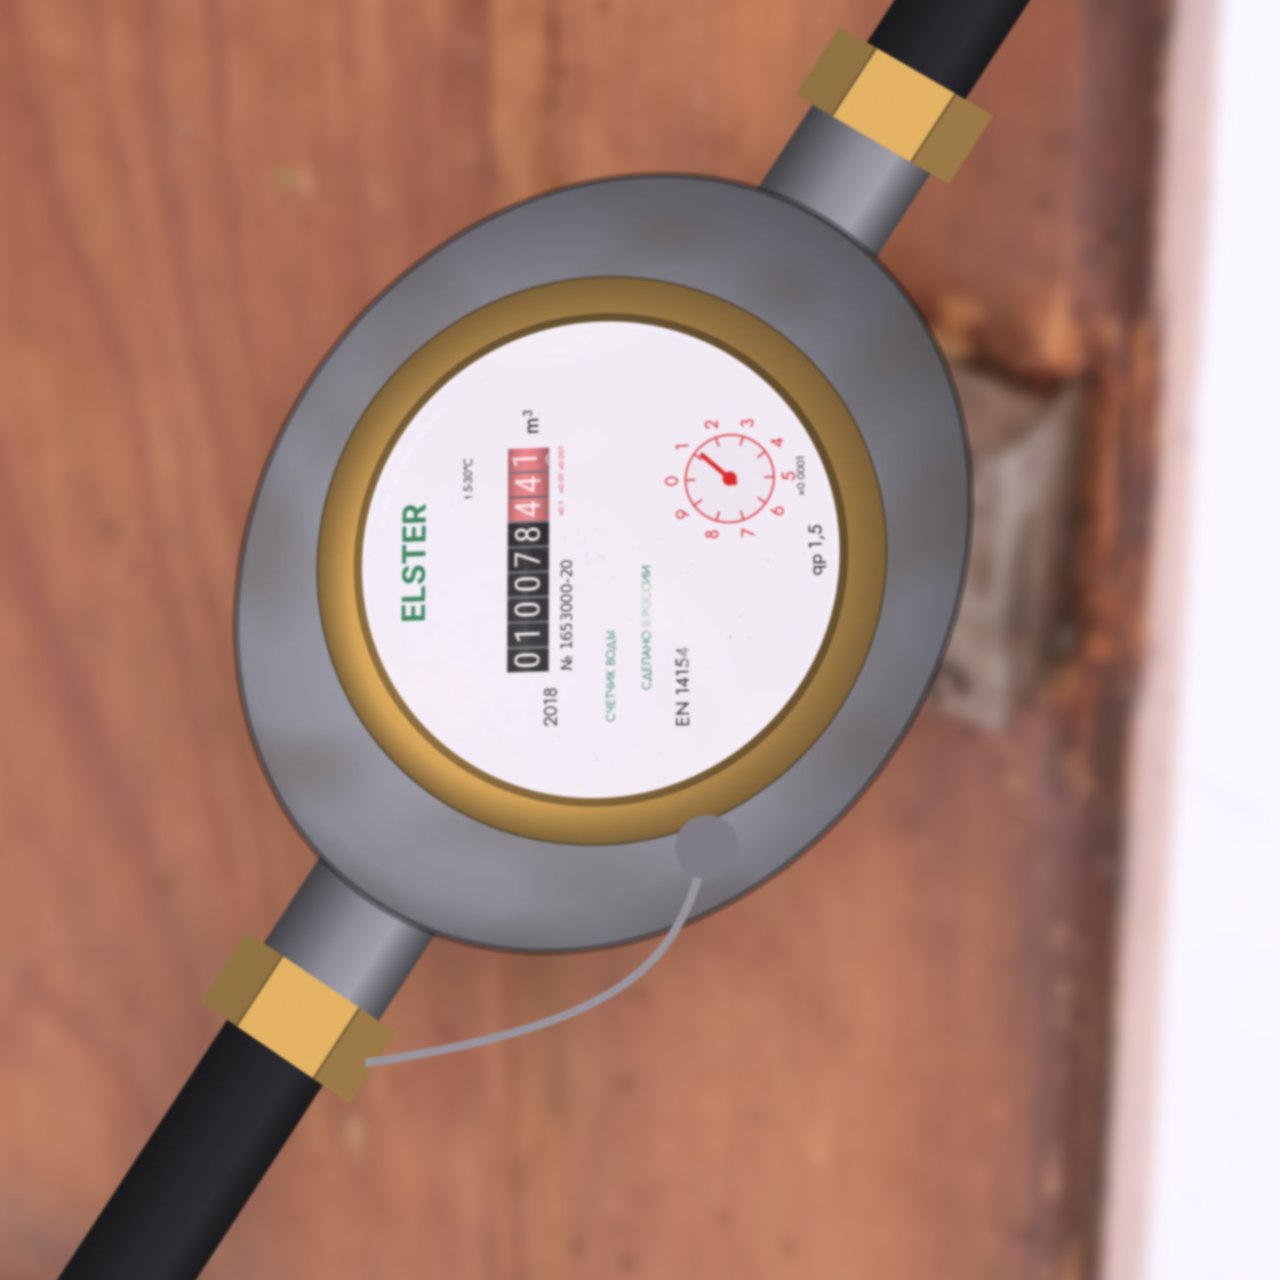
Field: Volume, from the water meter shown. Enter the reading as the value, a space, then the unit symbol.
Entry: 10078.4411 m³
